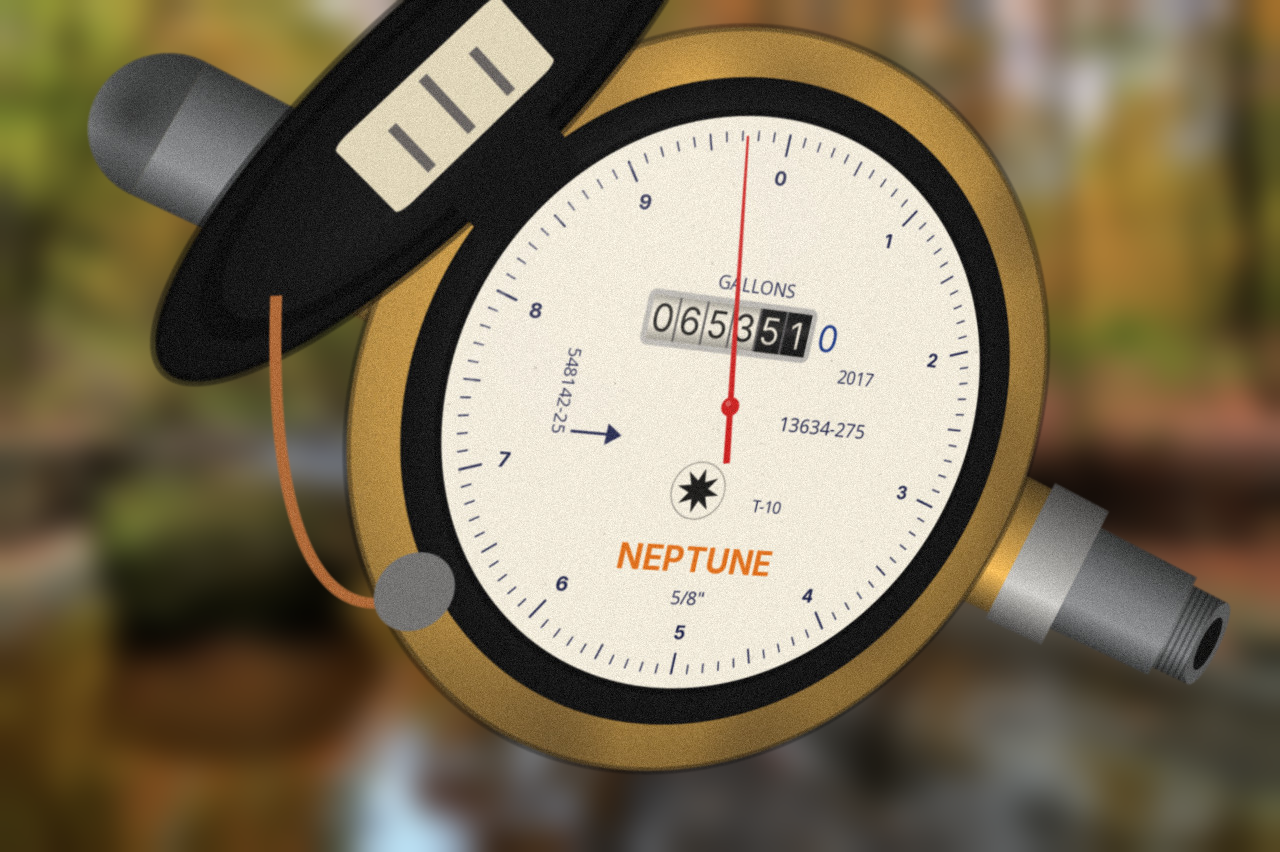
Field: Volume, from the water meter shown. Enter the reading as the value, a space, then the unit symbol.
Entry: 653509.7 gal
